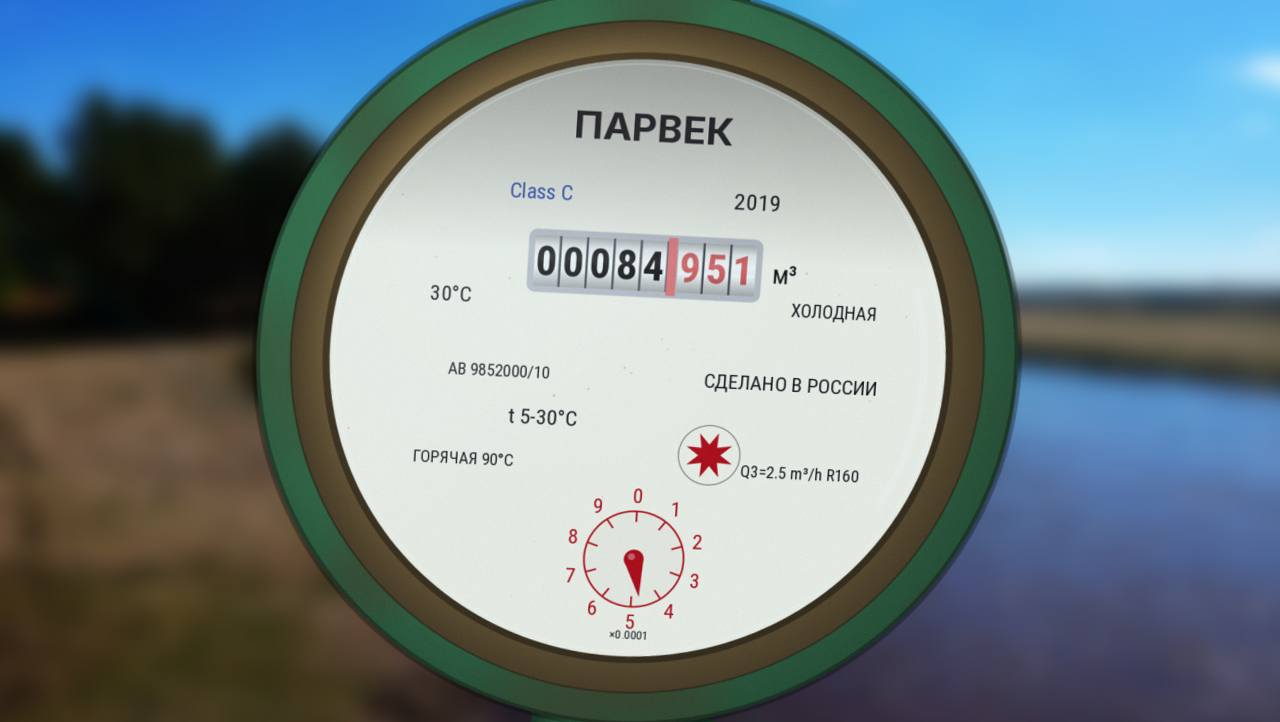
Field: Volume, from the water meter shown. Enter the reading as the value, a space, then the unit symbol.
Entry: 84.9514 m³
